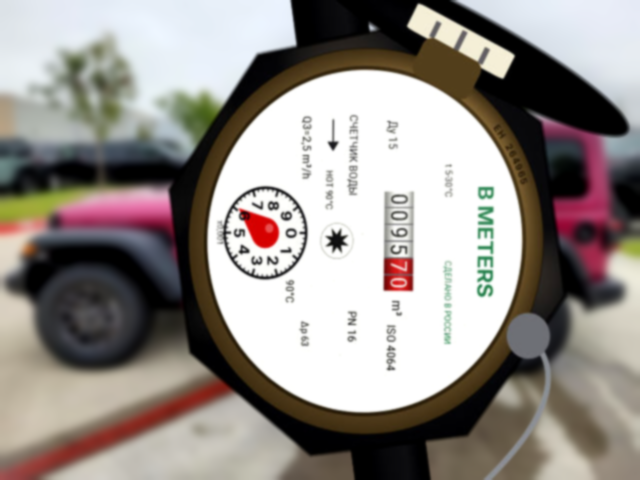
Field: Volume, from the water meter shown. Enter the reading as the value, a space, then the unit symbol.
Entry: 95.706 m³
